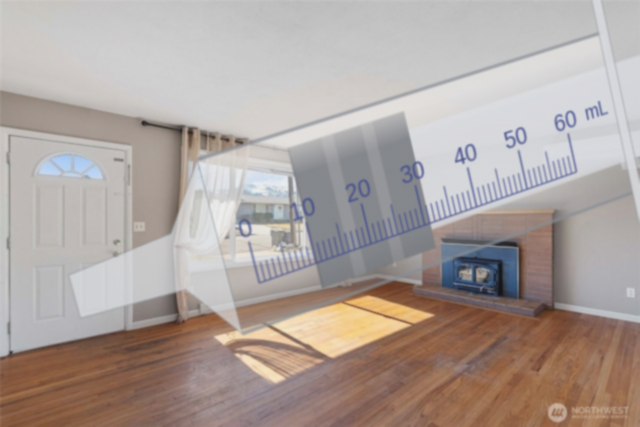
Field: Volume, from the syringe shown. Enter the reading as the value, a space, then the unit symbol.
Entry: 10 mL
